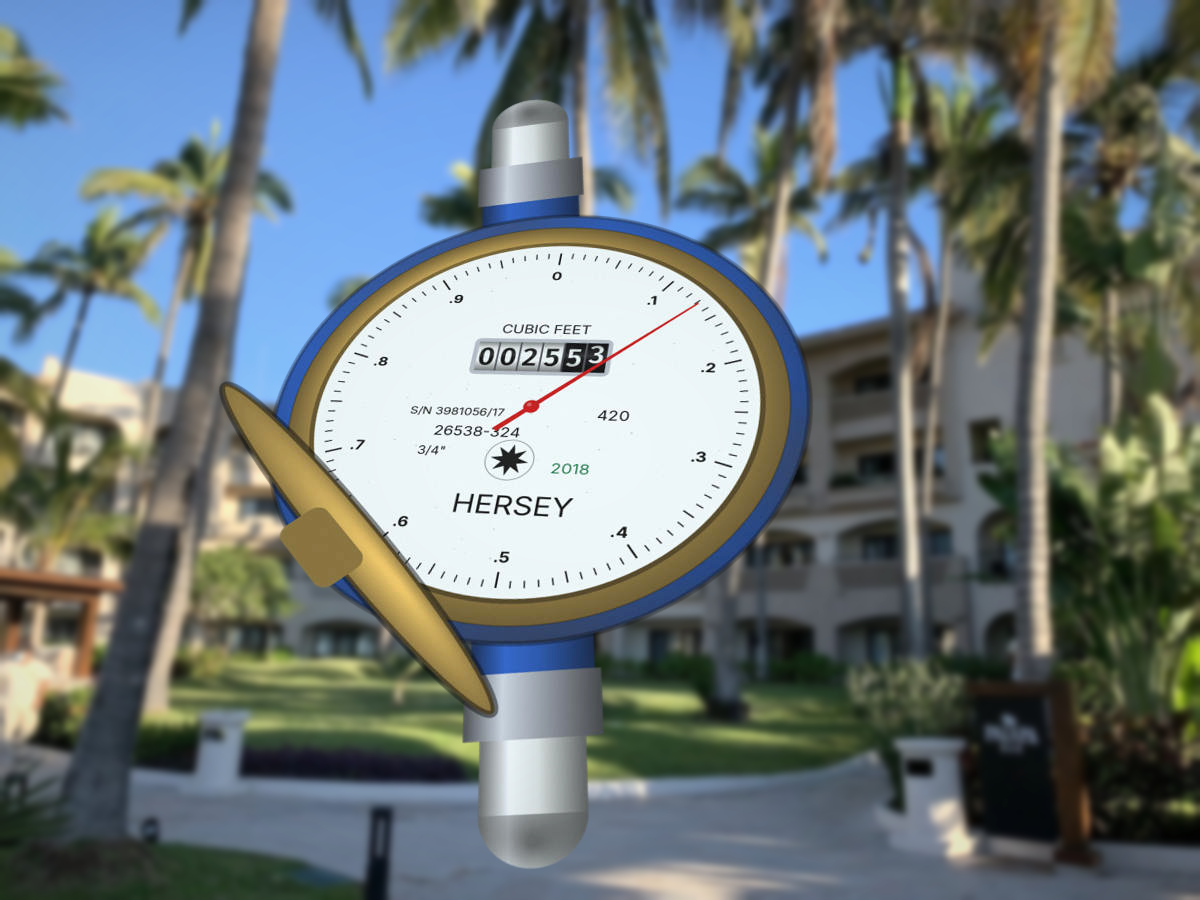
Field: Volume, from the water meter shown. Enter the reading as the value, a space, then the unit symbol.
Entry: 2553.13 ft³
